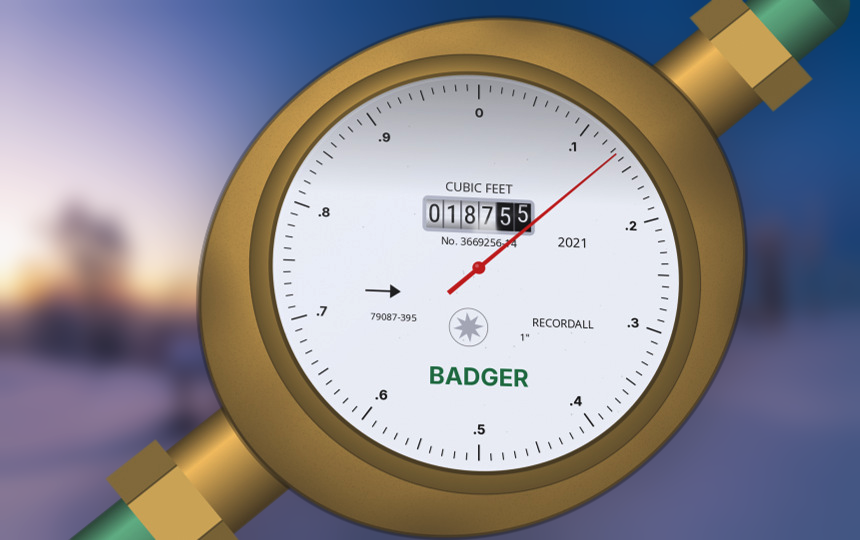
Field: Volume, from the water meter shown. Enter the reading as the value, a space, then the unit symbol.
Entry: 18755.13 ft³
